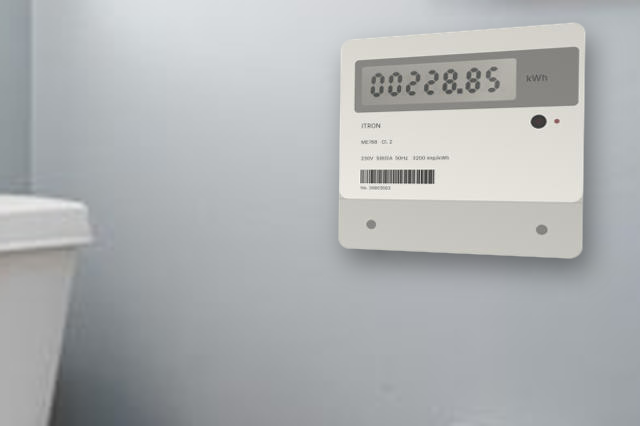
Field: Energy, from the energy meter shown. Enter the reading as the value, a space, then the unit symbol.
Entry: 228.85 kWh
